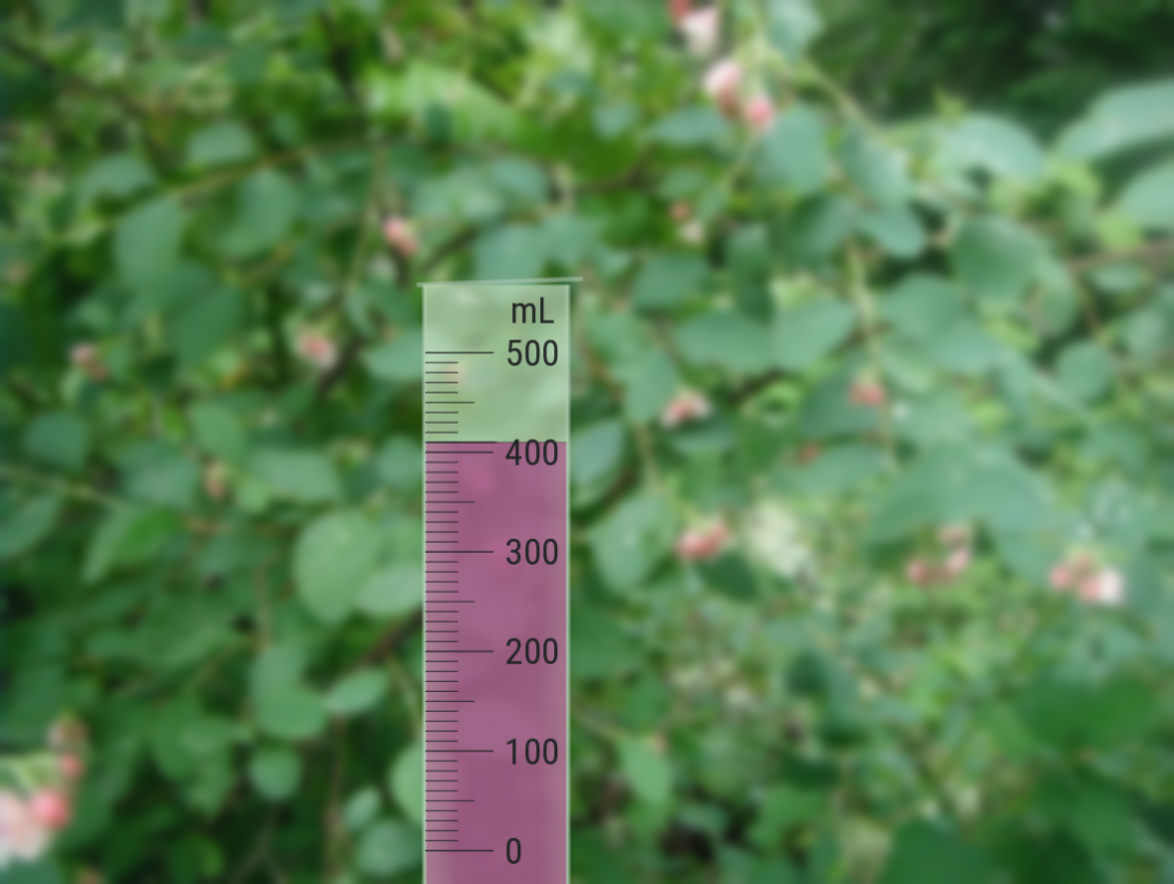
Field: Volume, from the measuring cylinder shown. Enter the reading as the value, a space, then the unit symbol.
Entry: 410 mL
